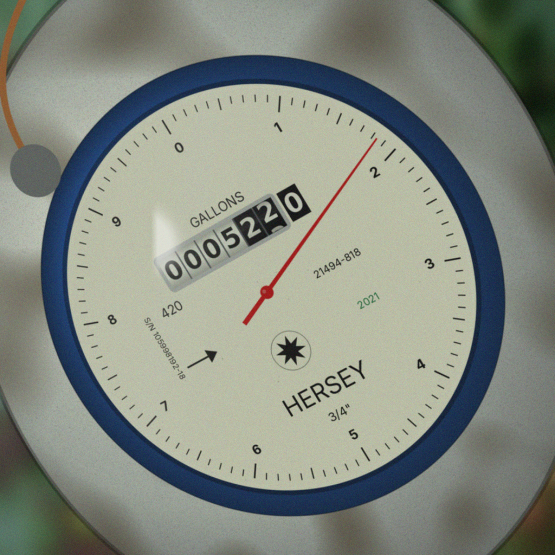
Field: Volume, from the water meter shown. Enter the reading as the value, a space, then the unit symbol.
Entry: 5221.8 gal
